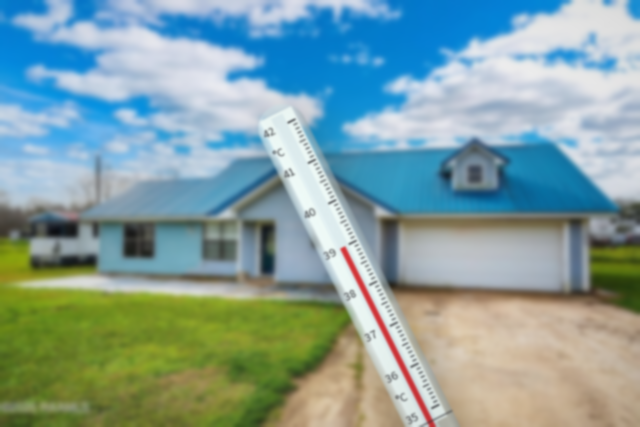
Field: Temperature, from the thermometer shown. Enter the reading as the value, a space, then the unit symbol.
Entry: 39 °C
